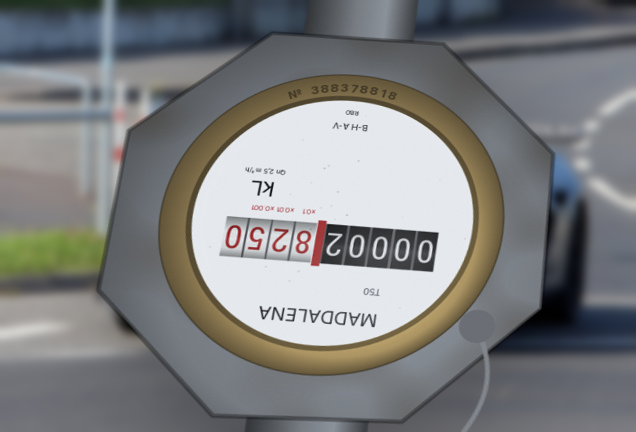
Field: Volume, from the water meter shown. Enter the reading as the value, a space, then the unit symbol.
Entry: 2.8250 kL
